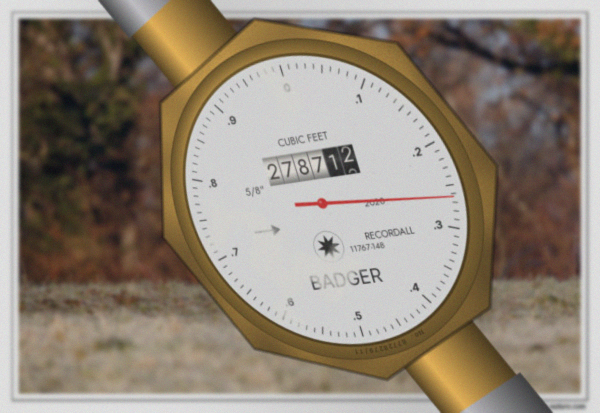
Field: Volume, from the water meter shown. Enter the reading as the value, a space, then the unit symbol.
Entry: 278712.26 ft³
